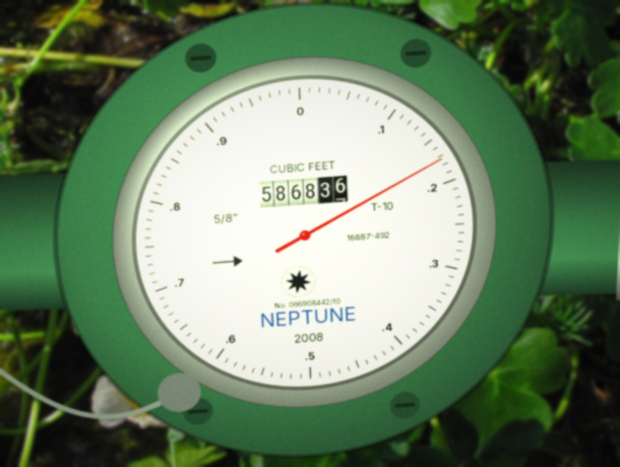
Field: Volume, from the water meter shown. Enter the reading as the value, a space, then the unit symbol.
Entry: 586836.17 ft³
